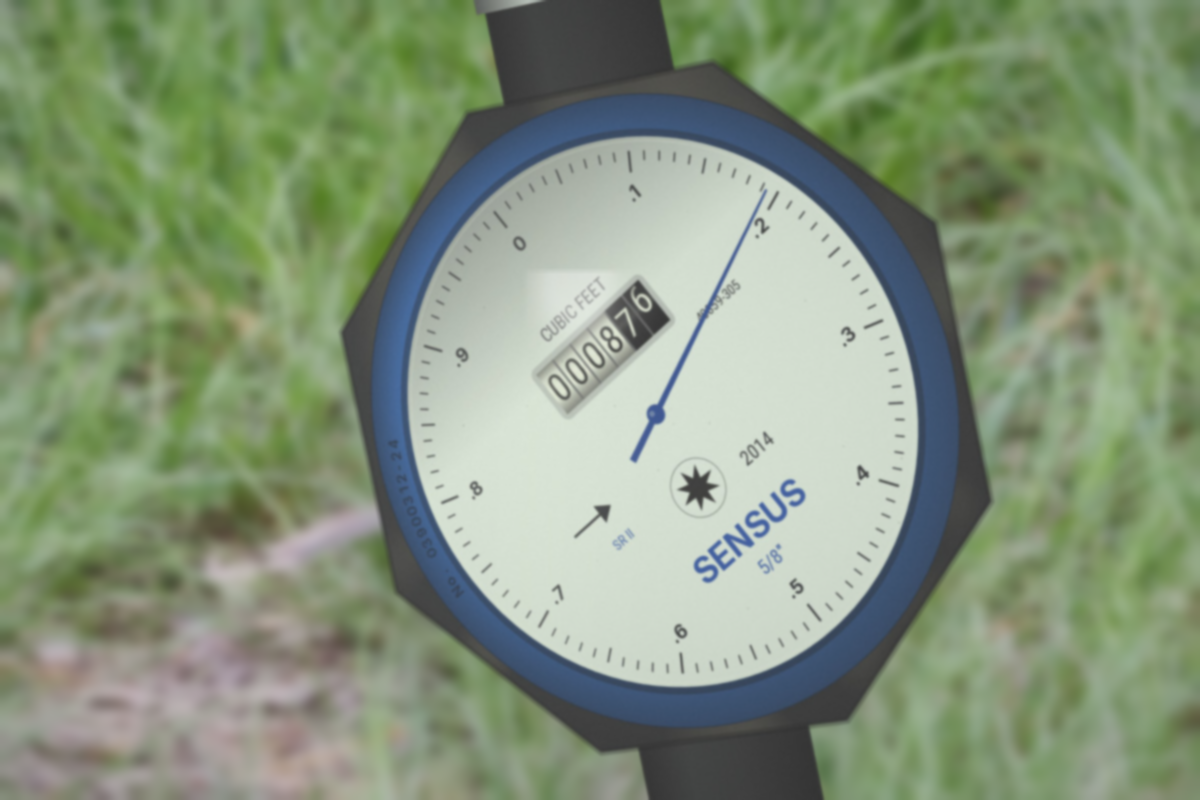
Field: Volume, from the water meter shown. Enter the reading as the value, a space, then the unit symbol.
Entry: 876.19 ft³
